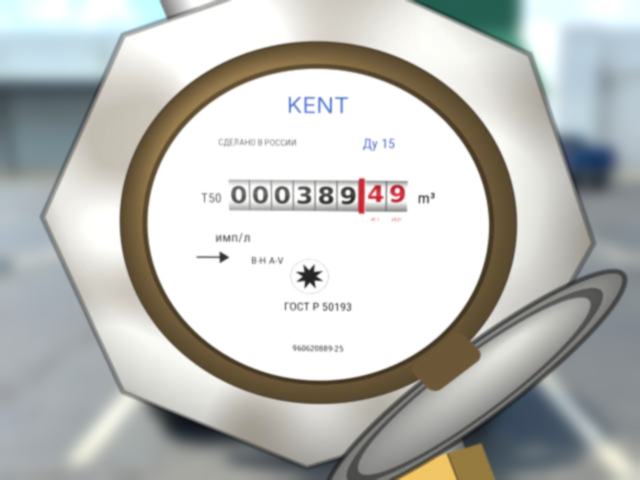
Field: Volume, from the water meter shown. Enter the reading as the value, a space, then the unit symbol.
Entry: 389.49 m³
